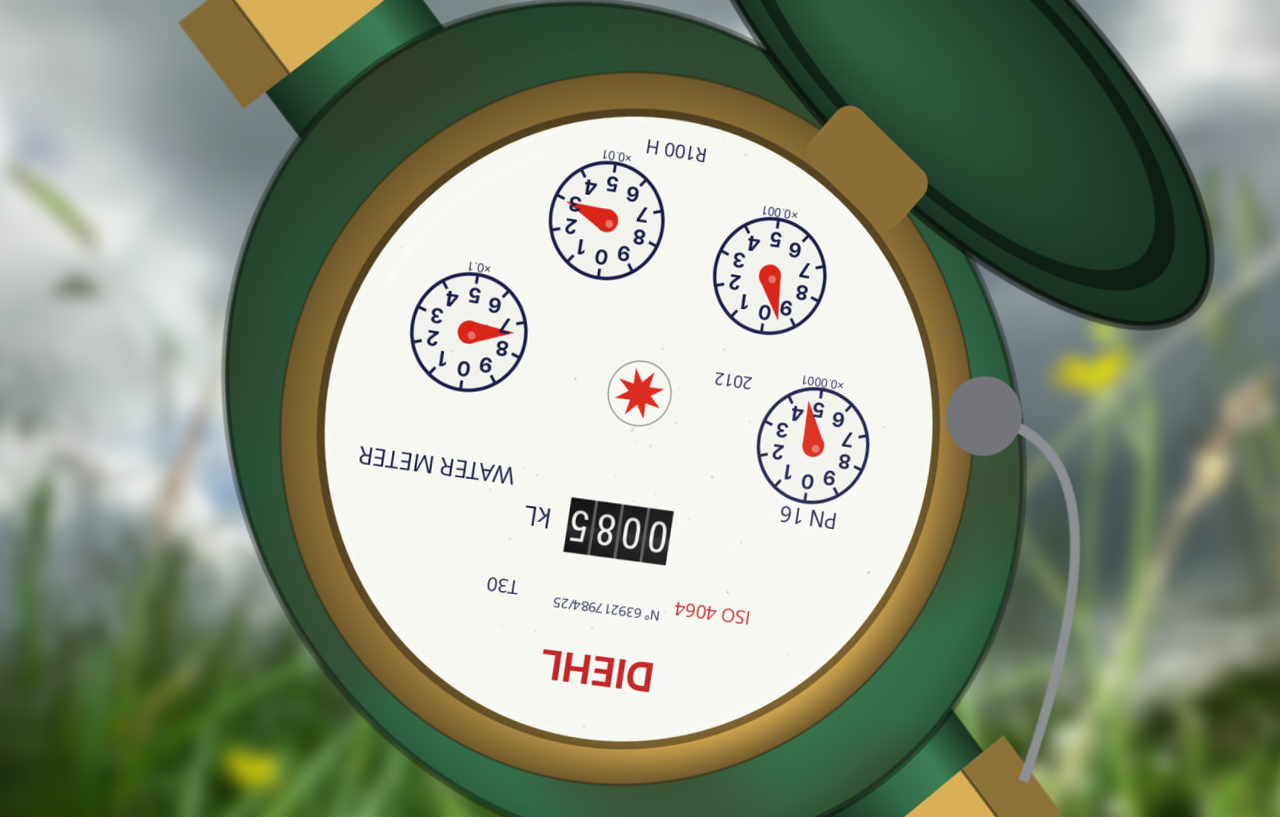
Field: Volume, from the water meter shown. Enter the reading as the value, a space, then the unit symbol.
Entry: 85.7294 kL
